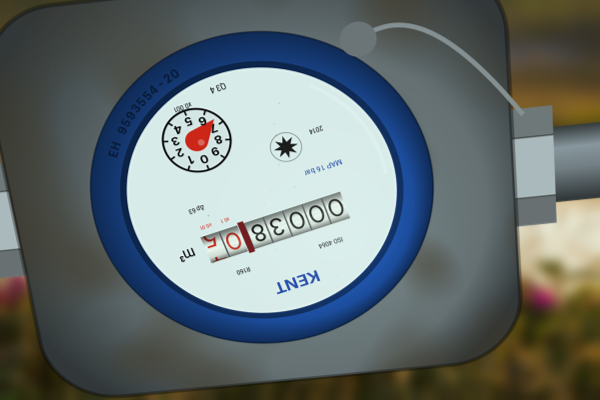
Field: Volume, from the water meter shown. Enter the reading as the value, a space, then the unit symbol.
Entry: 38.046 m³
